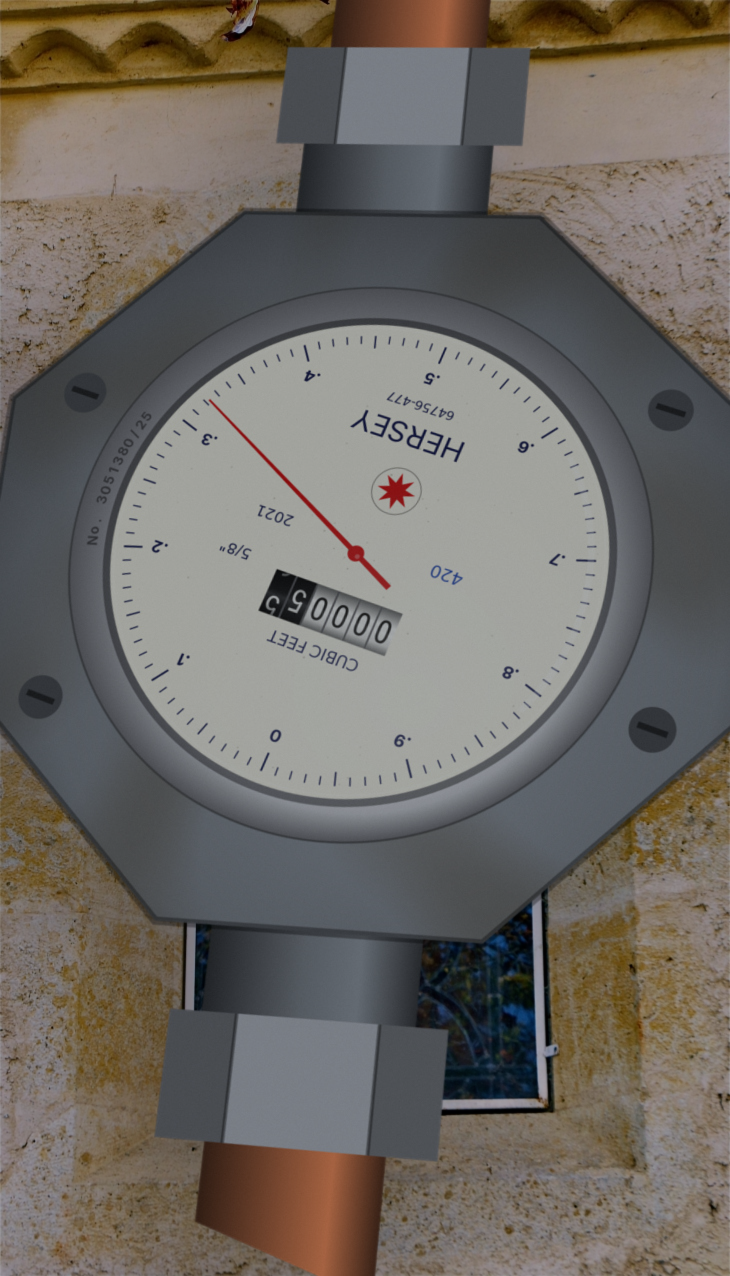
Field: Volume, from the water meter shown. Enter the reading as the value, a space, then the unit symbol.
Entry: 55.32 ft³
